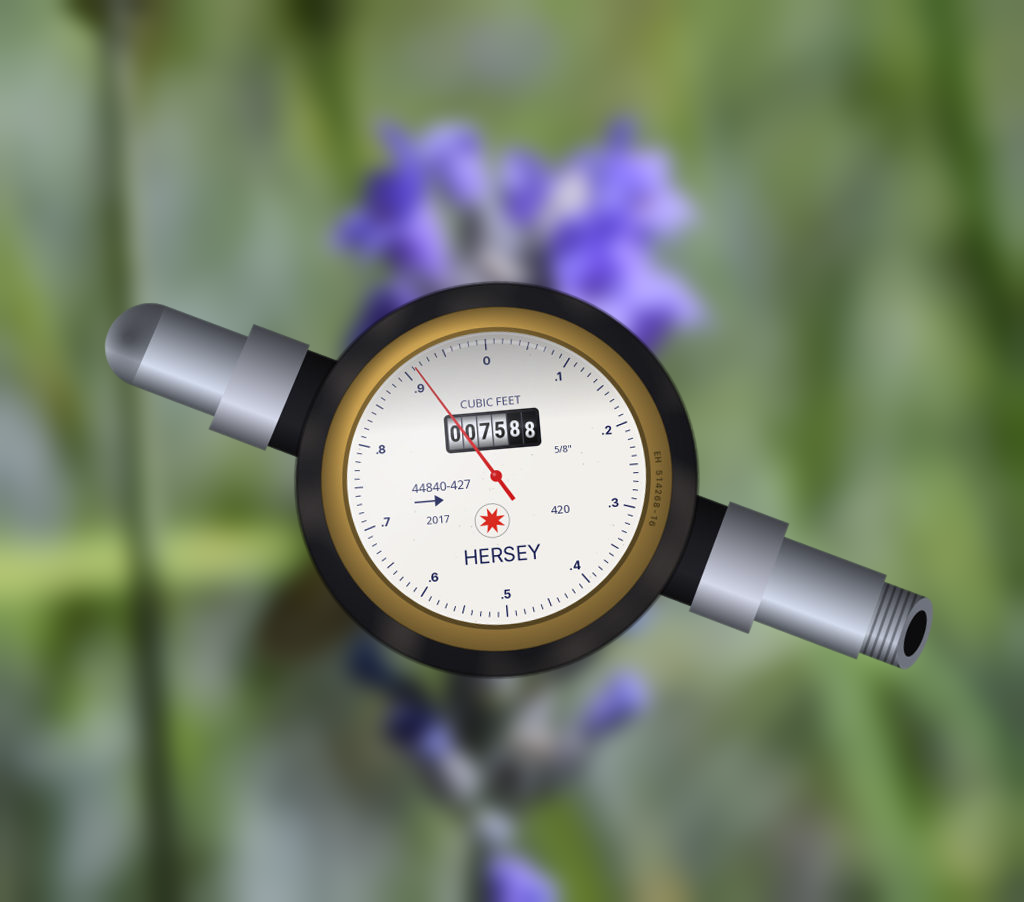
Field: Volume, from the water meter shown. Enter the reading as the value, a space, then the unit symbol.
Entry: 7587.91 ft³
